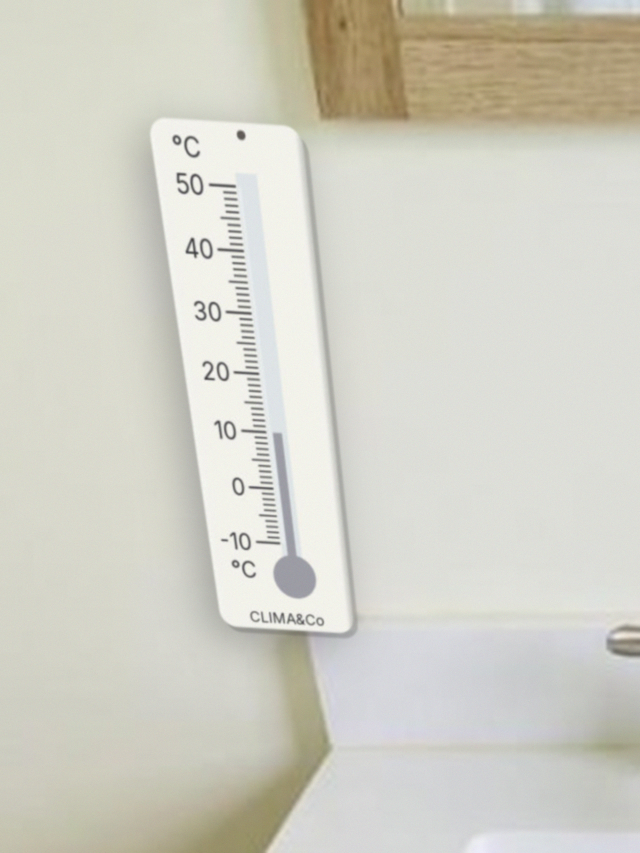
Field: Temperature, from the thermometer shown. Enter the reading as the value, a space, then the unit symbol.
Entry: 10 °C
